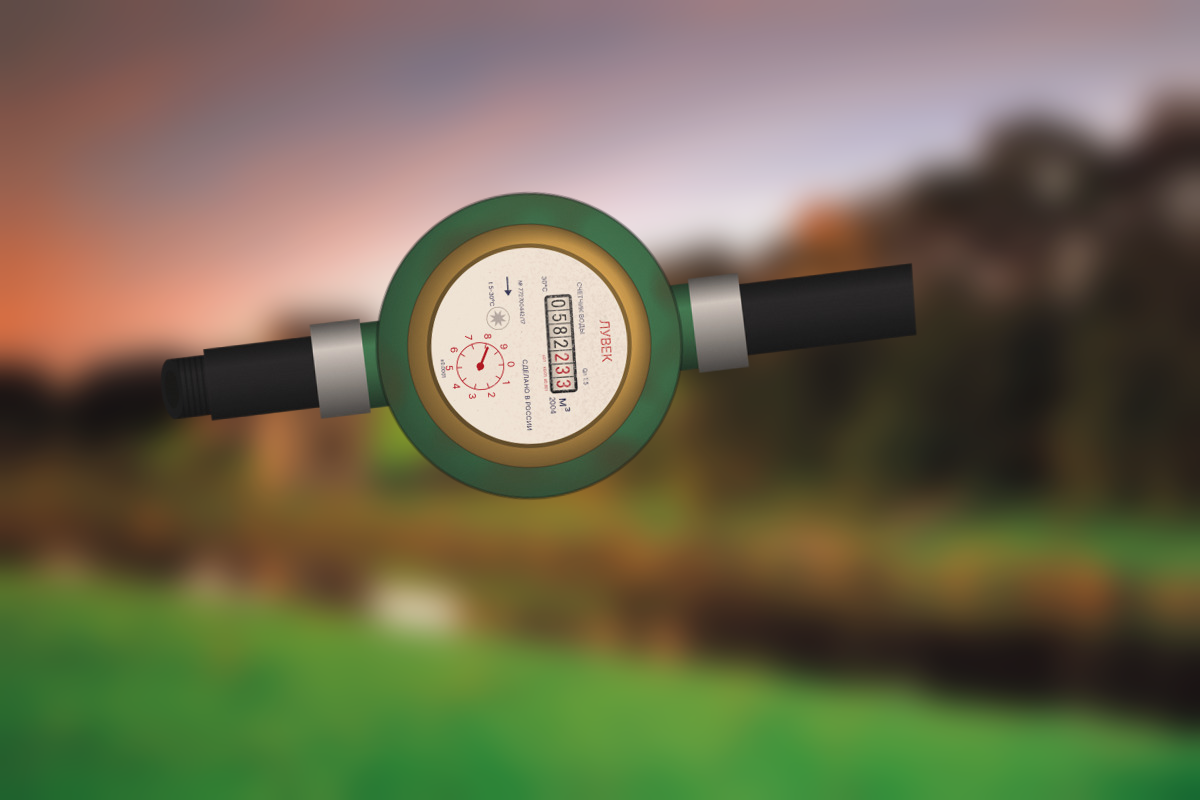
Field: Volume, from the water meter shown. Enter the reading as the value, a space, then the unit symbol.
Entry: 582.2338 m³
